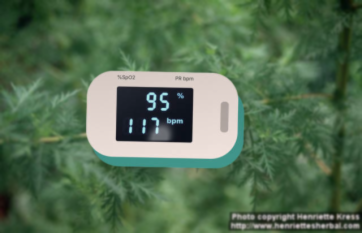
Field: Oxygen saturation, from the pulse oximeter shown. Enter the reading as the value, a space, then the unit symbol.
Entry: 95 %
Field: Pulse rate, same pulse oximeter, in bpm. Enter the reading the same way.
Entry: 117 bpm
